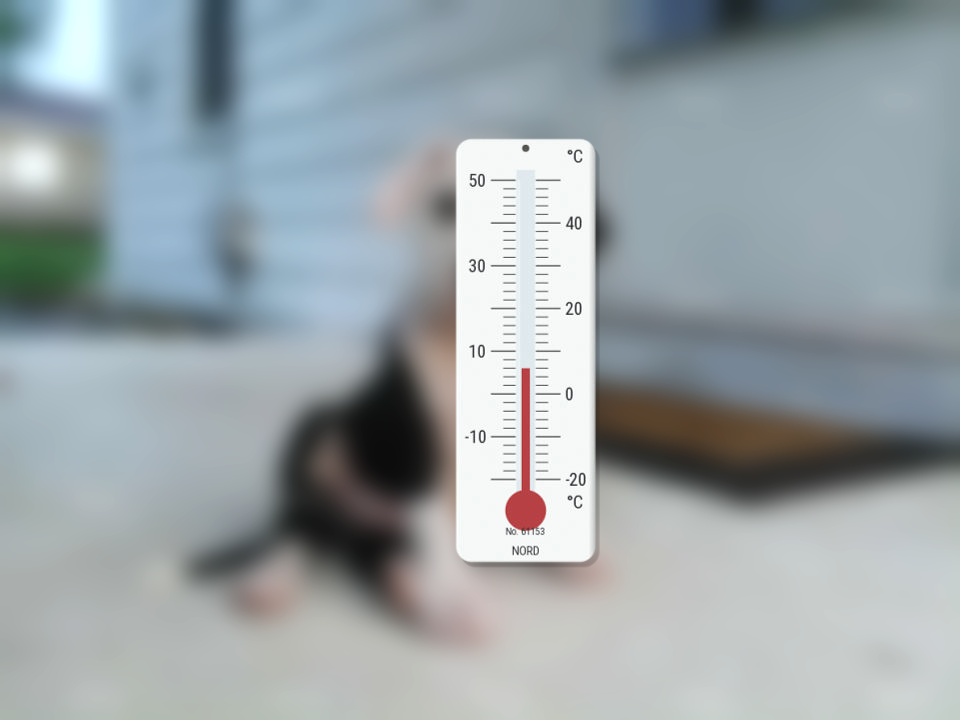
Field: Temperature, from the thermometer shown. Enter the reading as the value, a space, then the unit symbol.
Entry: 6 °C
